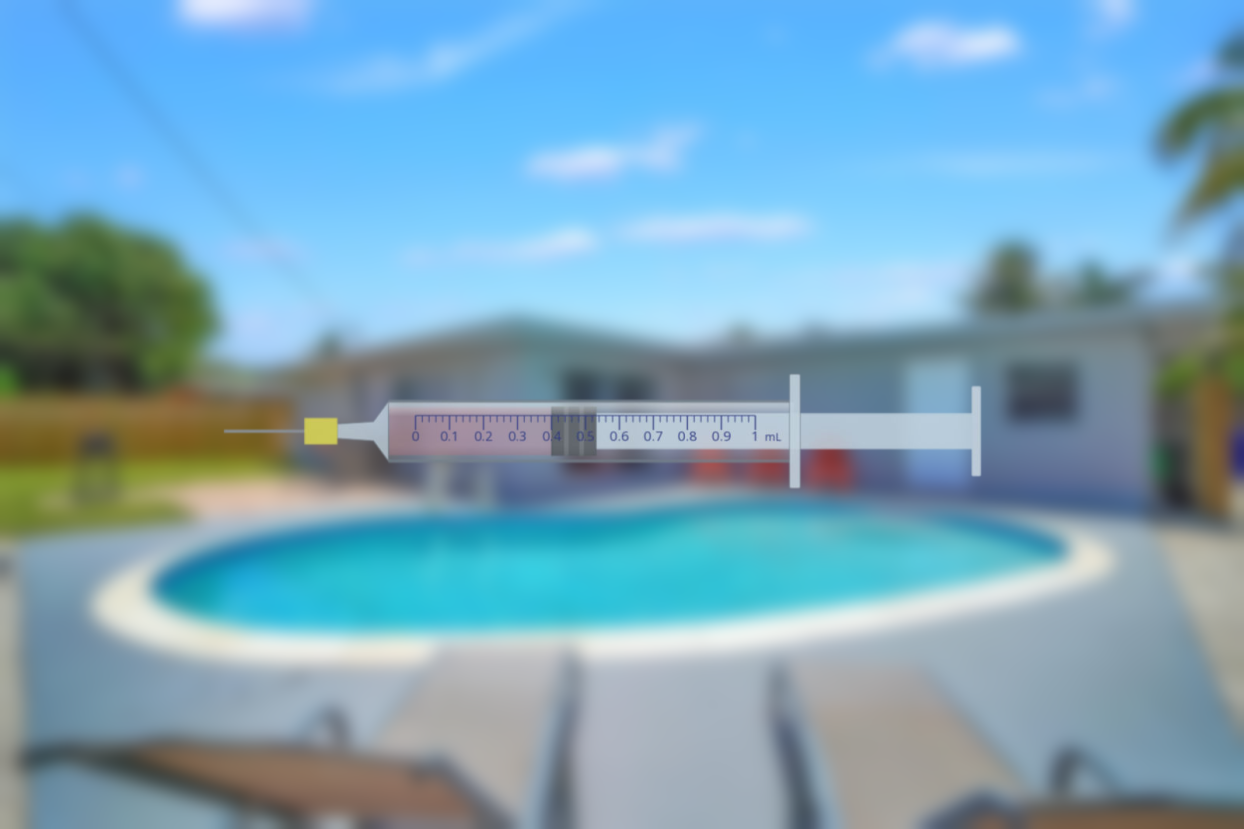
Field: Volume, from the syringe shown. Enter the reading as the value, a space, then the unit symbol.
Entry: 0.4 mL
